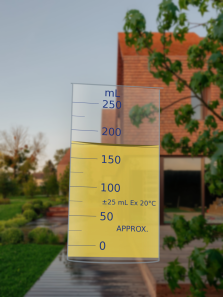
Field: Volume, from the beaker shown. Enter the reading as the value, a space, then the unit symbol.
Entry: 175 mL
